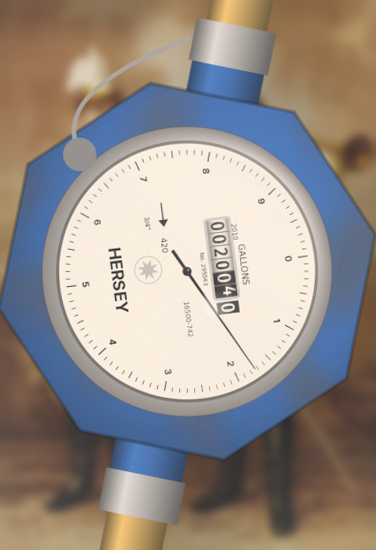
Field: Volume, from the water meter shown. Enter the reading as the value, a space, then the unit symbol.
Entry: 20041.7 gal
